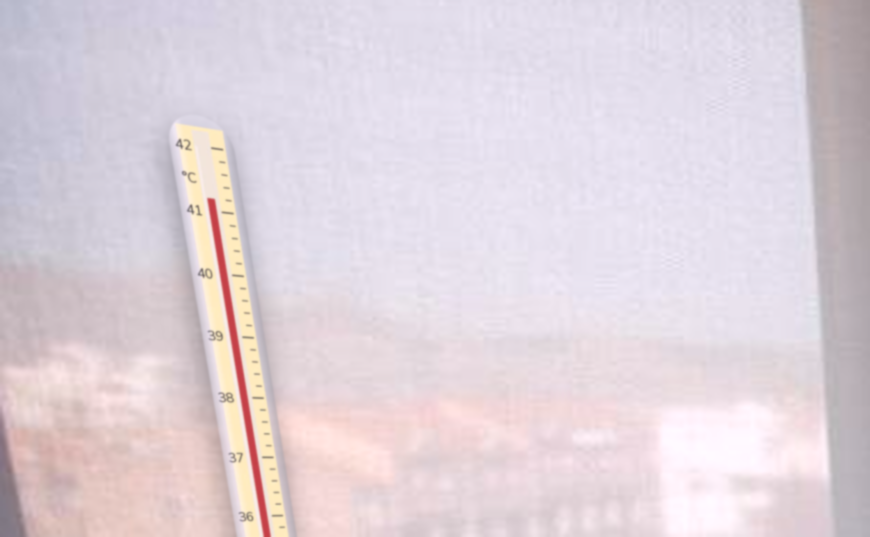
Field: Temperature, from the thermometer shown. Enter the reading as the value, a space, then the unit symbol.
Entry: 41.2 °C
